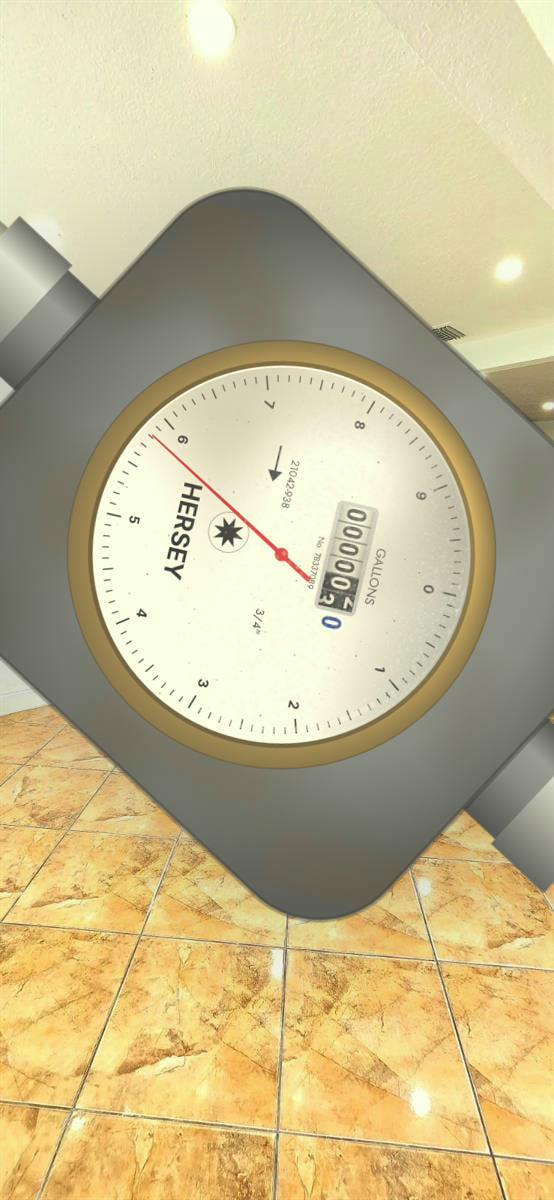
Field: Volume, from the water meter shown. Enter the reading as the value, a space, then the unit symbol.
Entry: 25.8 gal
